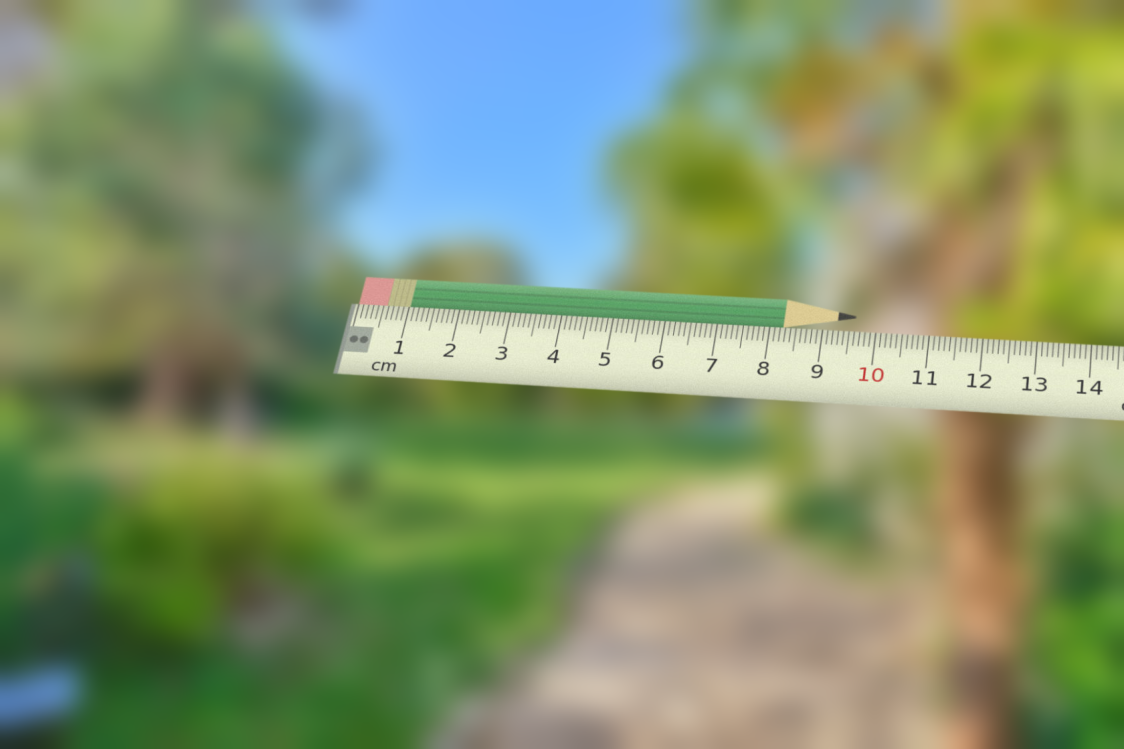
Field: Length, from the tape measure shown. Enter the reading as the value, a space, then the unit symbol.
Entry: 9.6 cm
